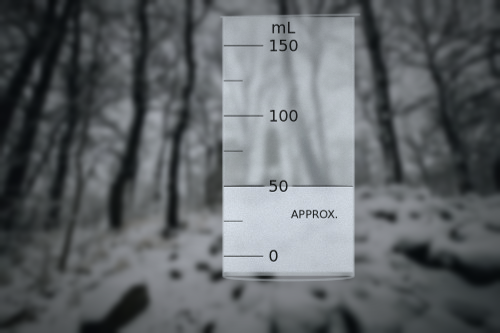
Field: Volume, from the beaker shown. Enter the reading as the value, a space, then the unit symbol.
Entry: 50 mL
